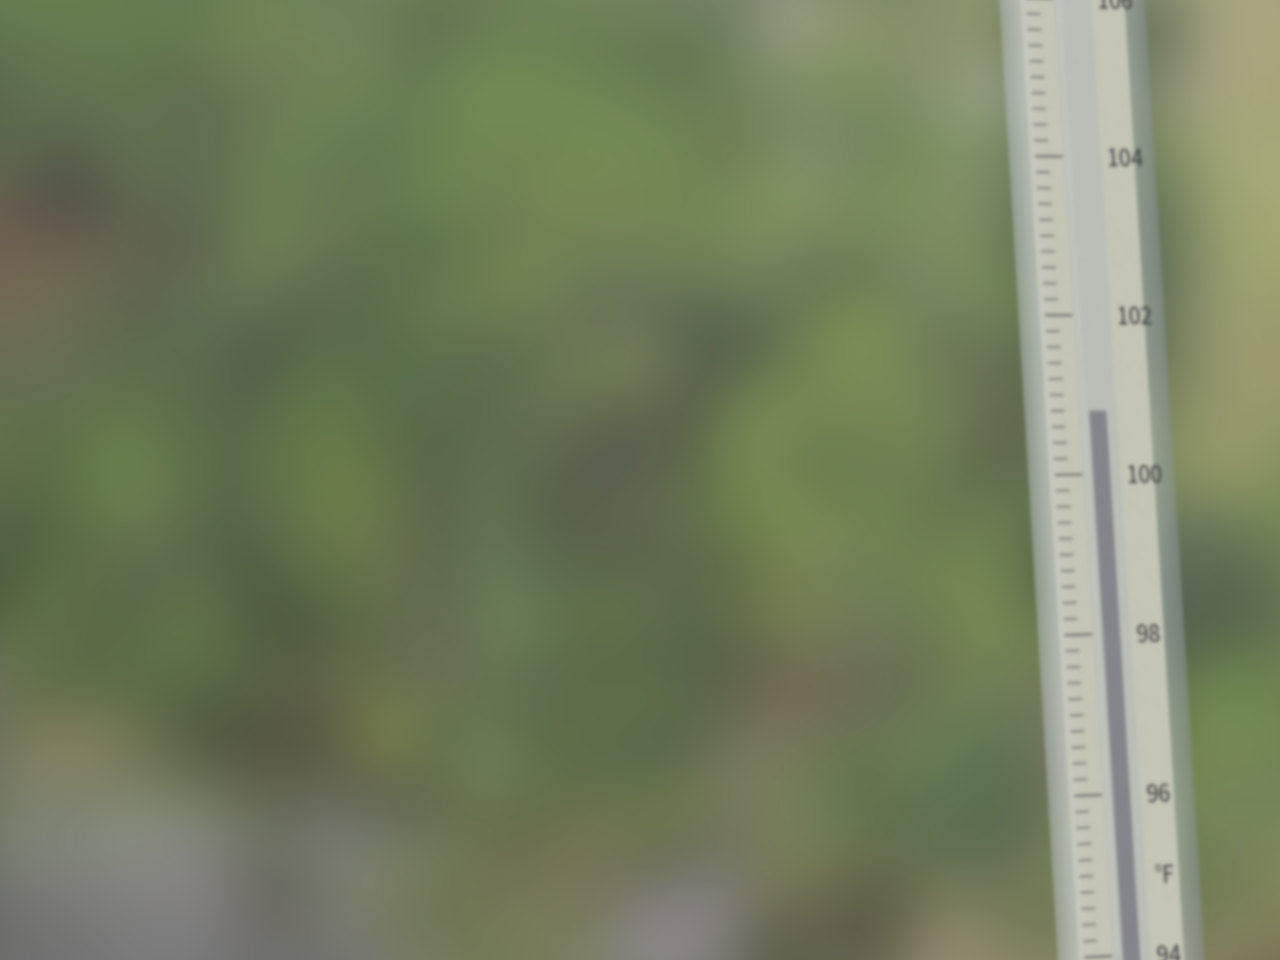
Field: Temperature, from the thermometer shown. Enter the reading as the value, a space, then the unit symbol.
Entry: 100.8 °F
